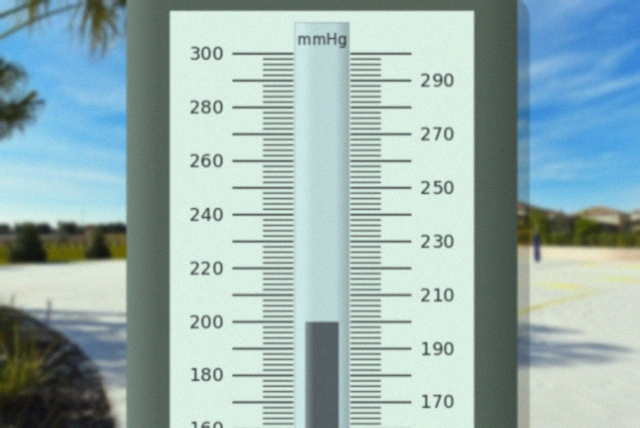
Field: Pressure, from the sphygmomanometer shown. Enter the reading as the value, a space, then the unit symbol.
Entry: 200 mmHg
